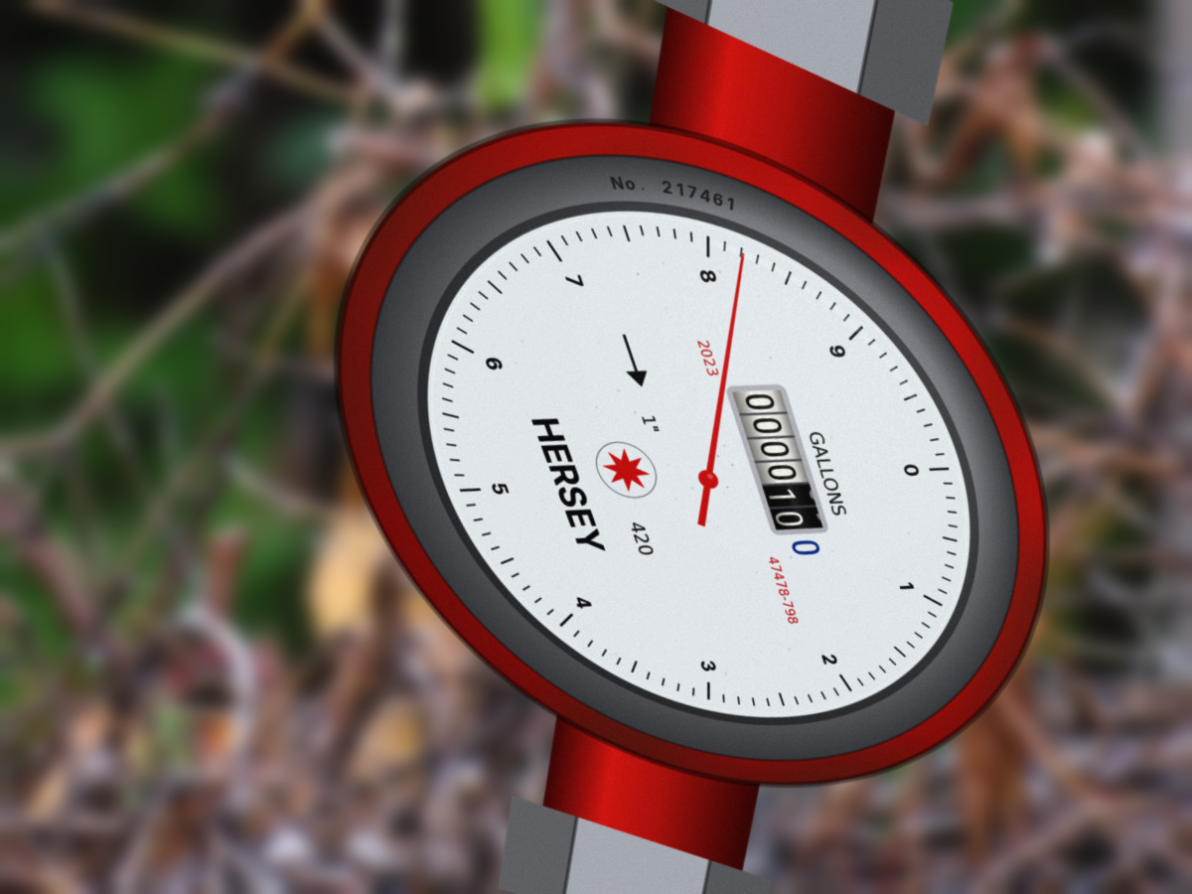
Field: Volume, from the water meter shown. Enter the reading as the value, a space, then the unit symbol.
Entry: 98.2 gal
